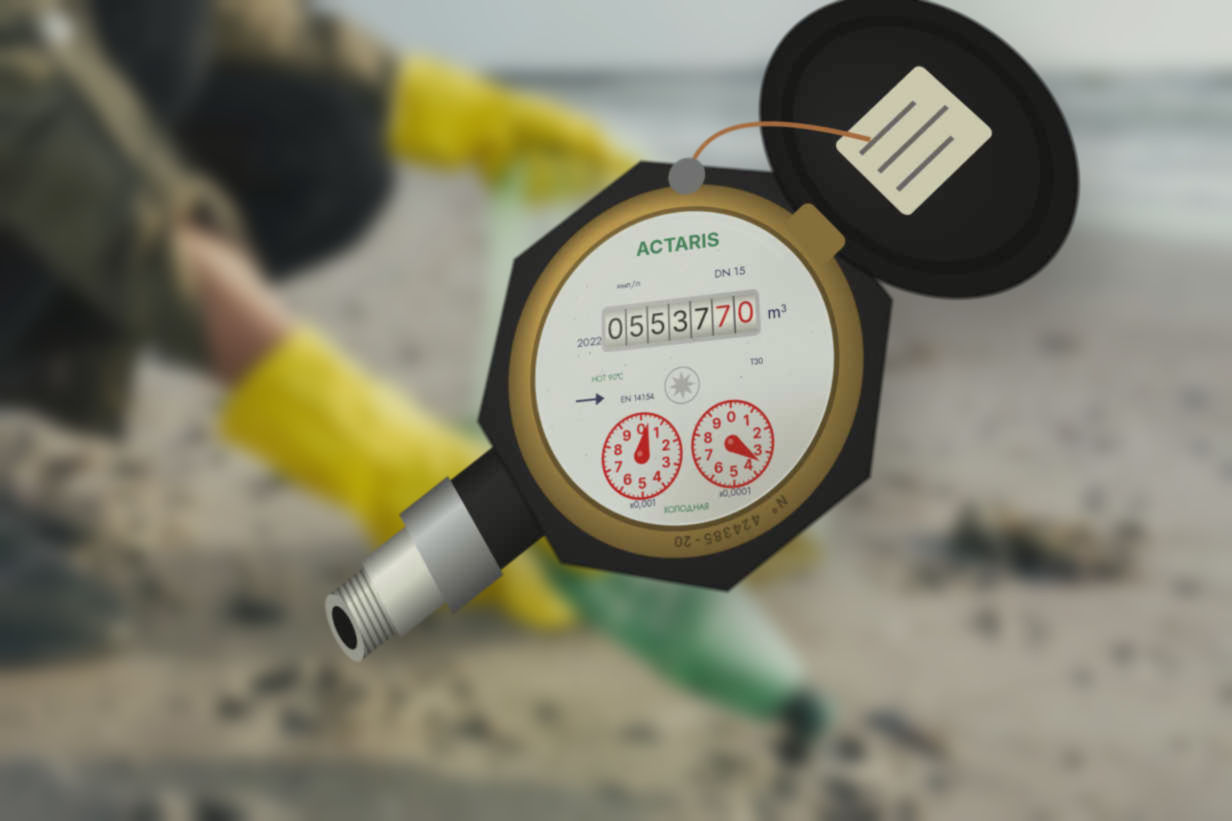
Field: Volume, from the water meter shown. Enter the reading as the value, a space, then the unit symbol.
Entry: 5537.7003 m³
